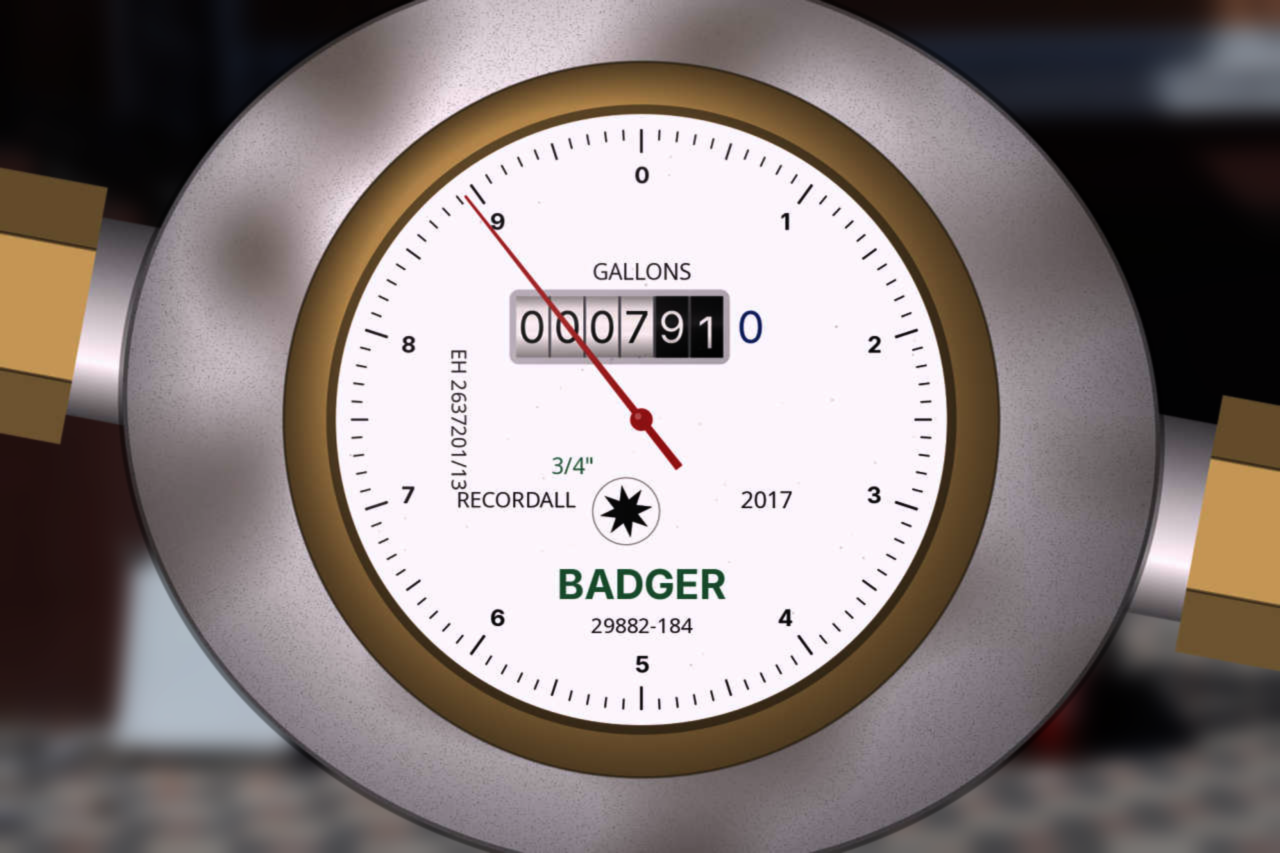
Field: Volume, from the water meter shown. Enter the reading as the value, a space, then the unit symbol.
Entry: 7908.9 gal
